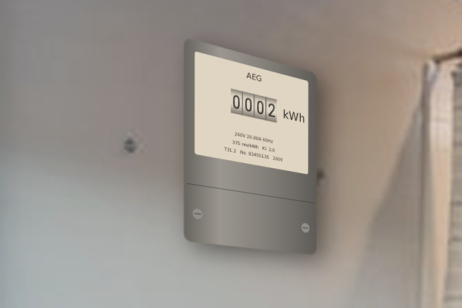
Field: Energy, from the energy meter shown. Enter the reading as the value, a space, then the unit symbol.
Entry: 2 kWh
